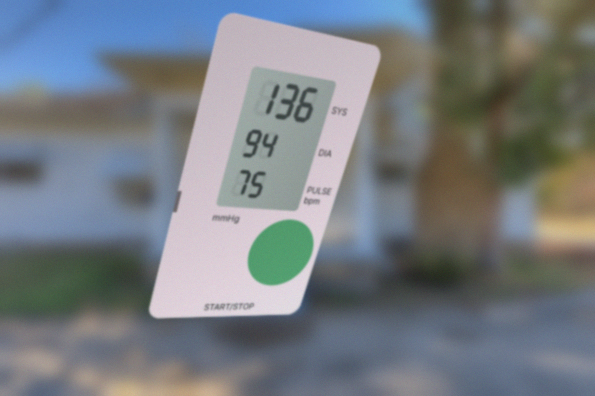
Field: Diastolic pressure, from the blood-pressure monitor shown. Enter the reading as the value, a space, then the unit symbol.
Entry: 94 mmHg
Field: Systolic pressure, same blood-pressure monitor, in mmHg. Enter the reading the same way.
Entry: 136 mmHg
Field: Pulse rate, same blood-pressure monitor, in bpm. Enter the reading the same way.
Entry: 75 bpm
